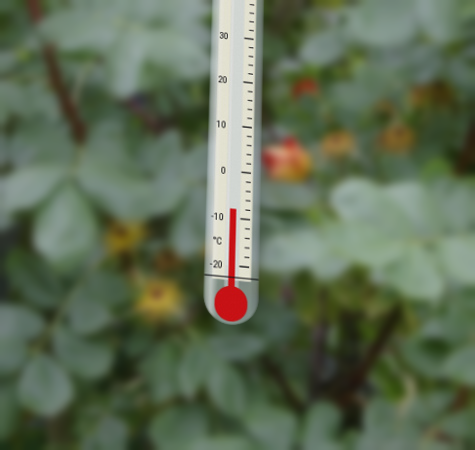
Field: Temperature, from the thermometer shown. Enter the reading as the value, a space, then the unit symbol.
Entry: -8 °C
